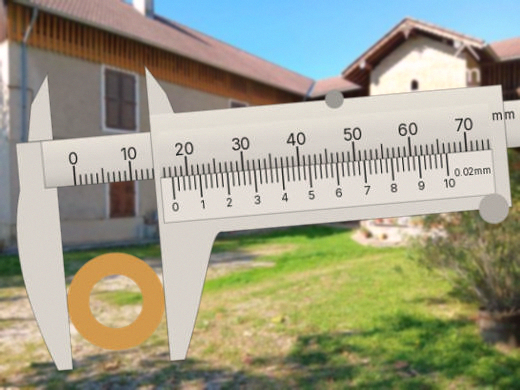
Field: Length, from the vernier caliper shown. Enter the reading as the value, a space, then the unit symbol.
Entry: 17.4 mm
